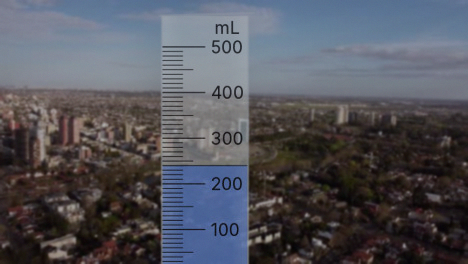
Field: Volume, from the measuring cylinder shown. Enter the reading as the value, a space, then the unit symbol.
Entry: 240 mL
